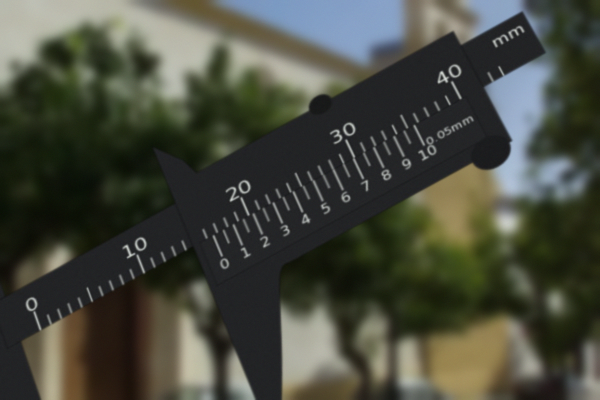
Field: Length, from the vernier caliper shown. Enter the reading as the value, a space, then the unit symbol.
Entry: 16.6 mm
